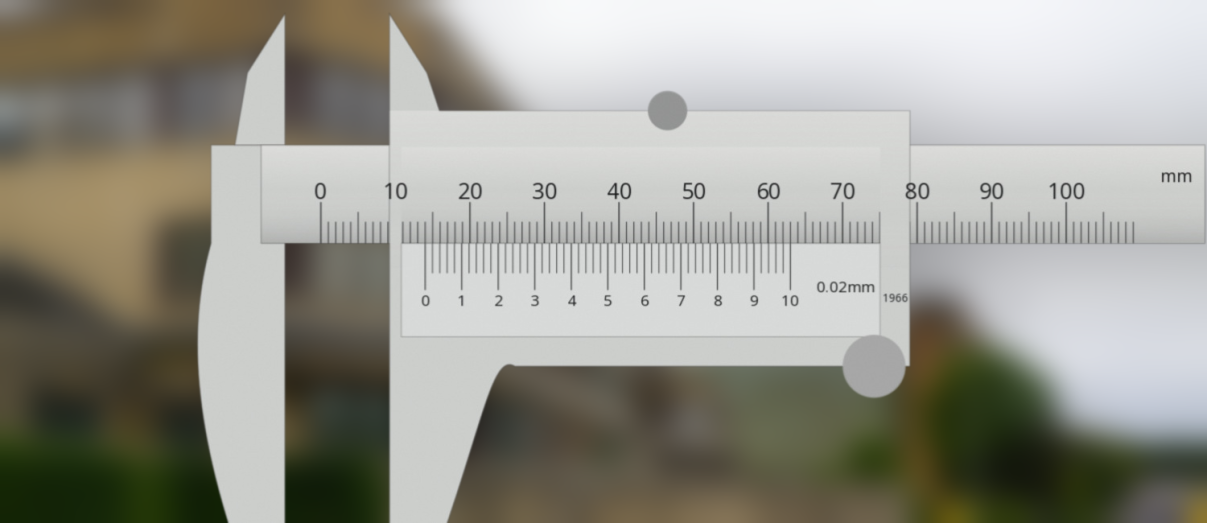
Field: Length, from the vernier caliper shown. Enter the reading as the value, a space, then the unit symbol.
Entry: 14.0 mm
